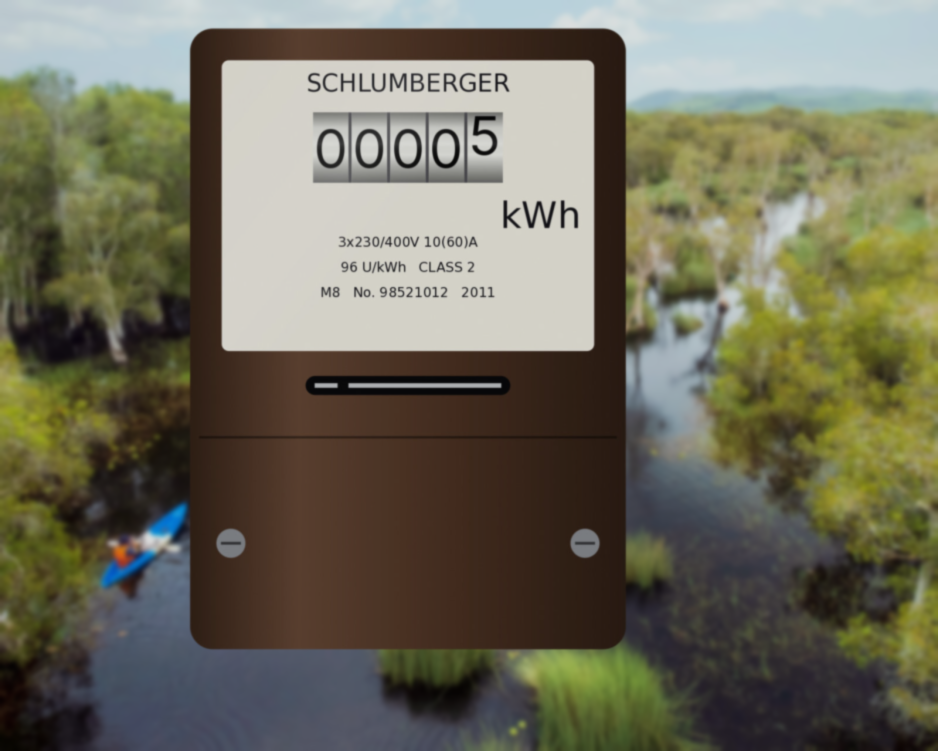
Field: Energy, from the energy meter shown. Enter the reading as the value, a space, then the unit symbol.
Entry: 5 kWh
